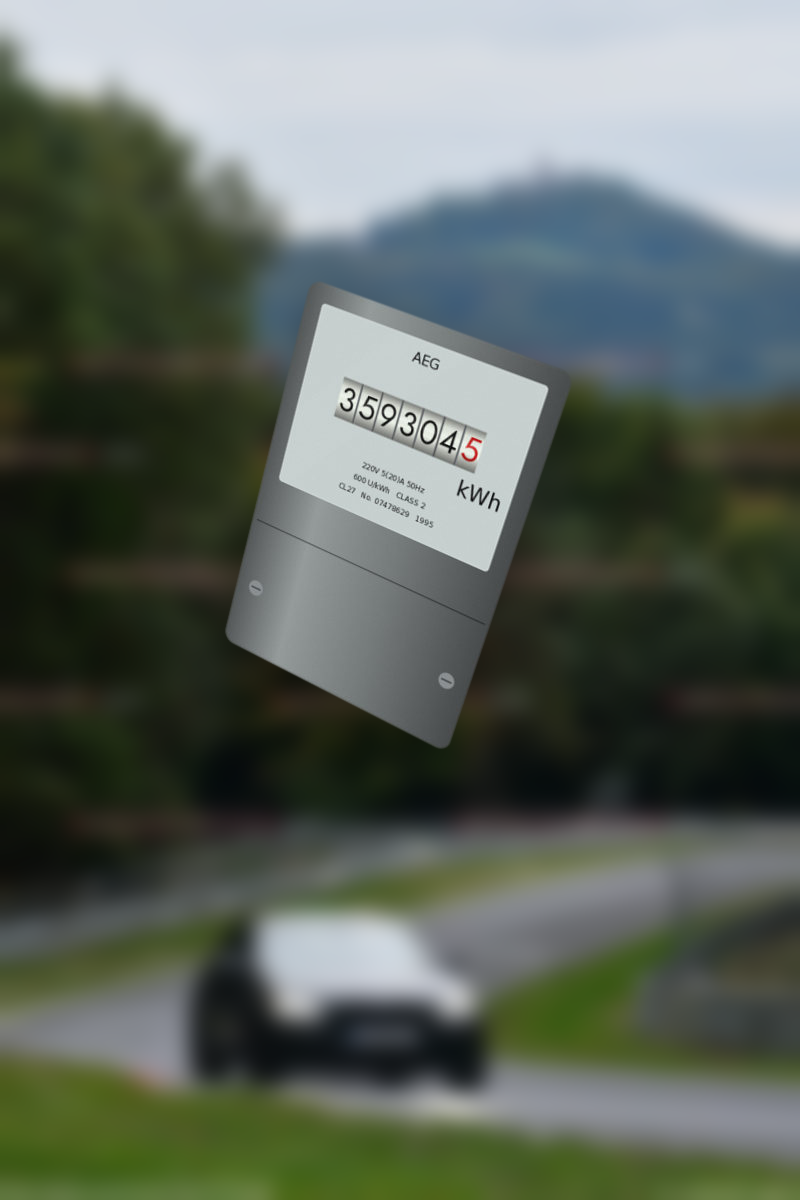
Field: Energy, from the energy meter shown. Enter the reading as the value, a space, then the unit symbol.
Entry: 359304.5 kWh
